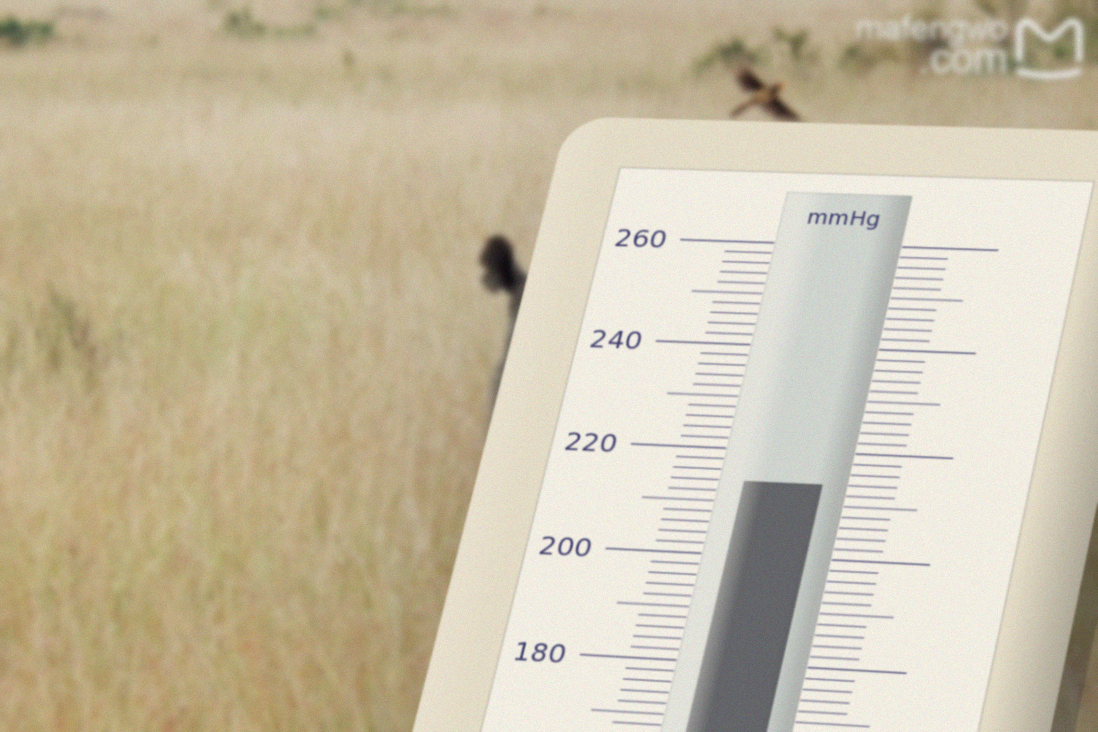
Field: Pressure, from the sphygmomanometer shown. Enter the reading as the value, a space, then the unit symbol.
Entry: 214 mmHg
